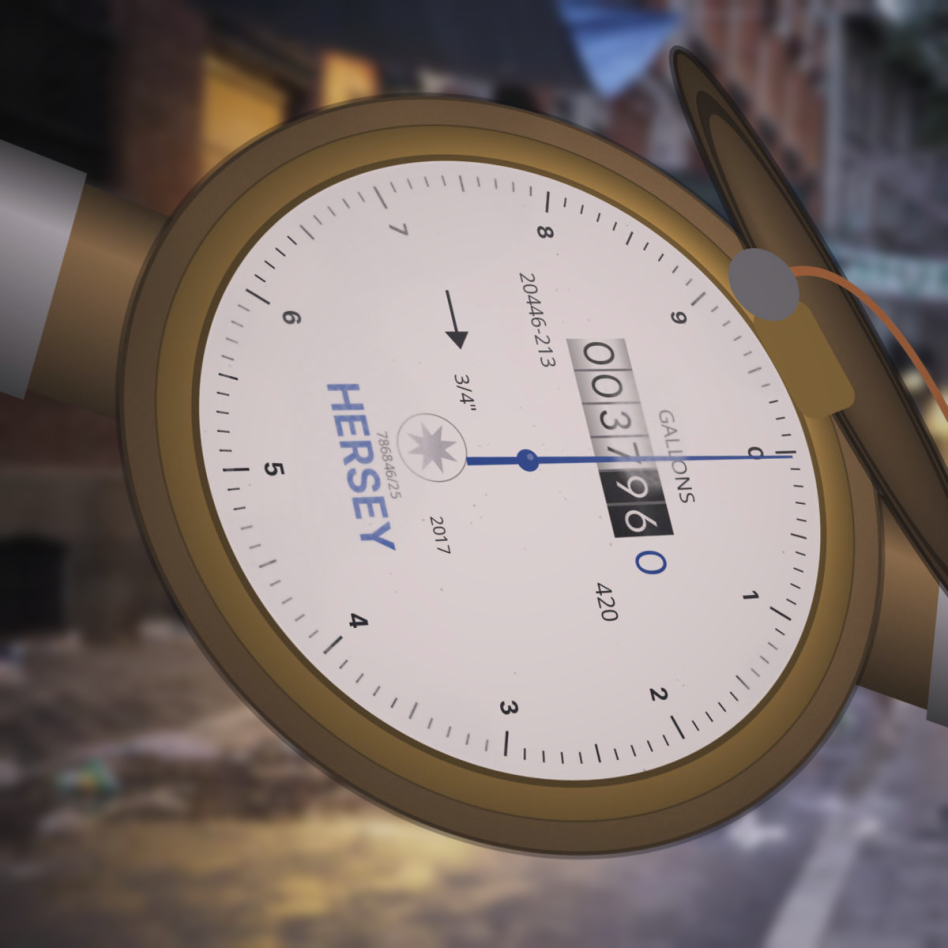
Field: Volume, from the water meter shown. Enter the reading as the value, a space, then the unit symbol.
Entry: 37960.0 gal
